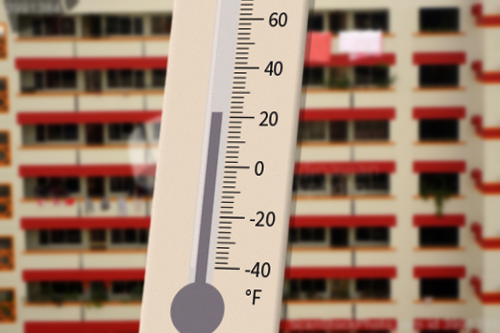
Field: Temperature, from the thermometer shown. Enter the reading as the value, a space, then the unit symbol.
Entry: 22 °F
